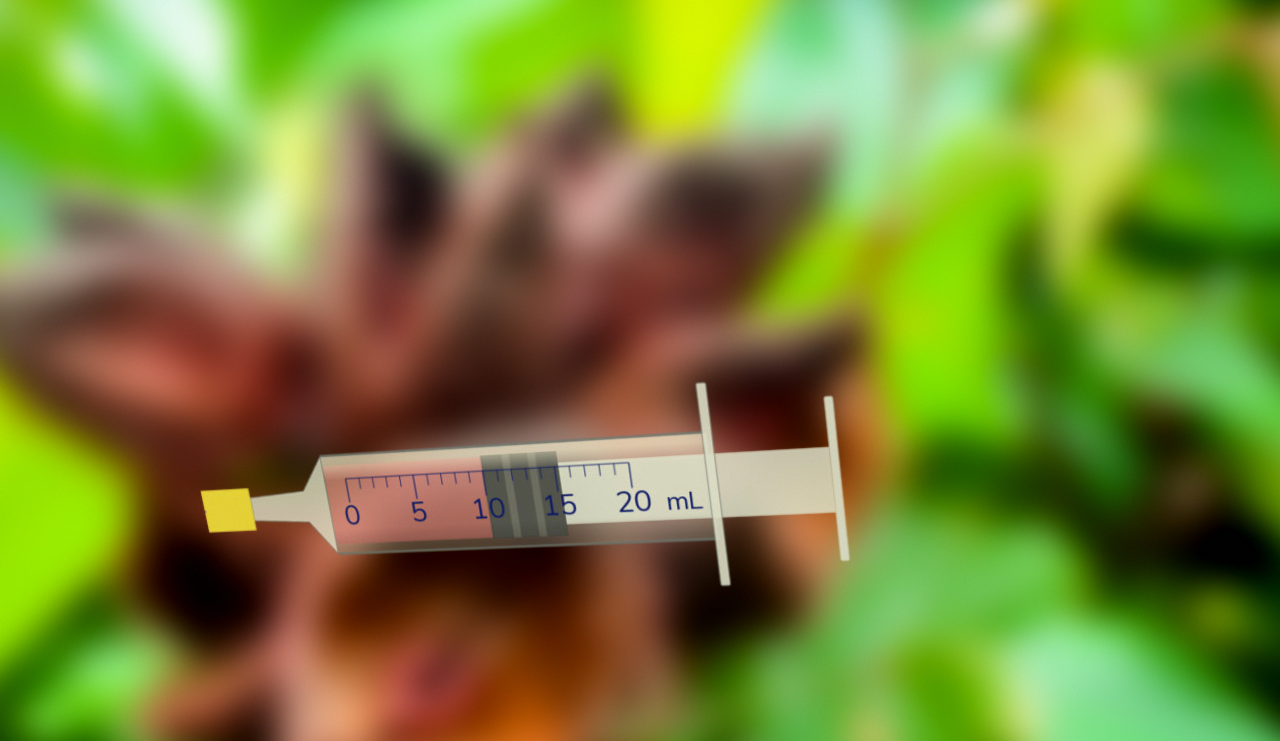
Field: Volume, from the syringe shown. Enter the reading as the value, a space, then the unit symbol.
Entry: 10 mL
